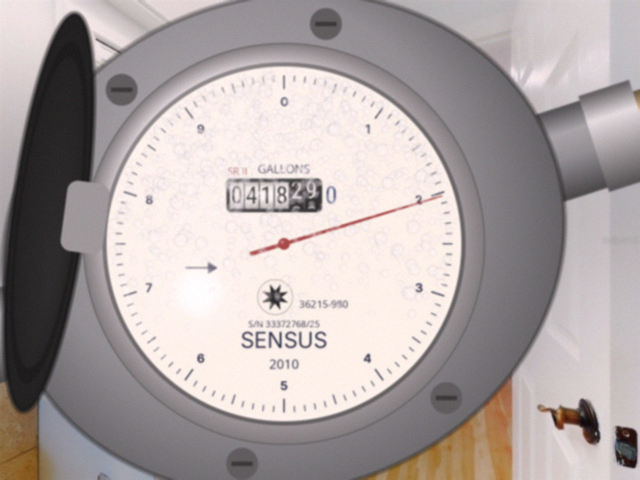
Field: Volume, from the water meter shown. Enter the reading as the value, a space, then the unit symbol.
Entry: 418292.0 gal
